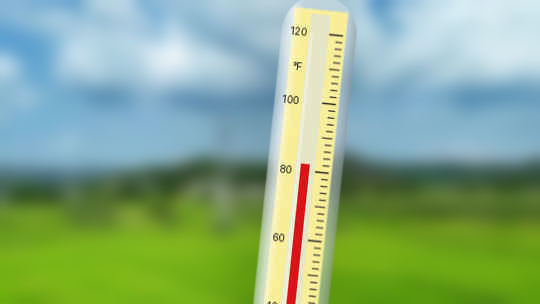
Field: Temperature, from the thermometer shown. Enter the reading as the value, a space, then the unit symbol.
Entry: 82 °F
